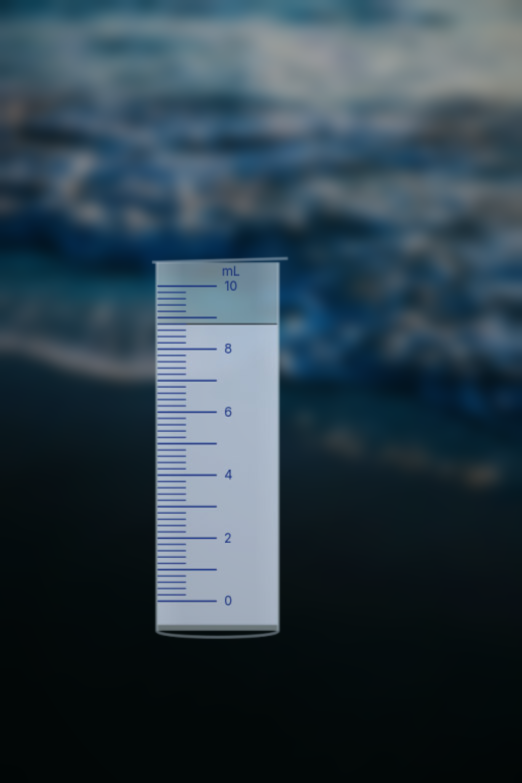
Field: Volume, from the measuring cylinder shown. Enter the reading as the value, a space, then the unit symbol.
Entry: 8.8 mL
